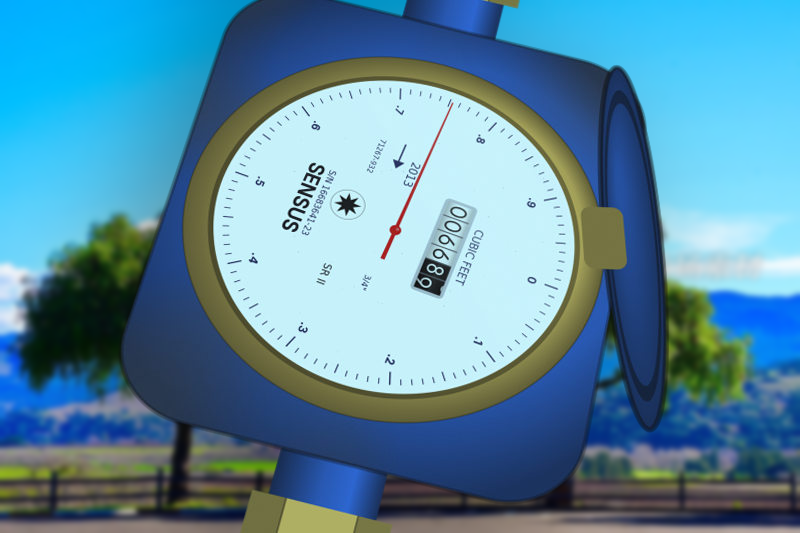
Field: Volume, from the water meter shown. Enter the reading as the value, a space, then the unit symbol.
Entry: 6688.75 ft³
